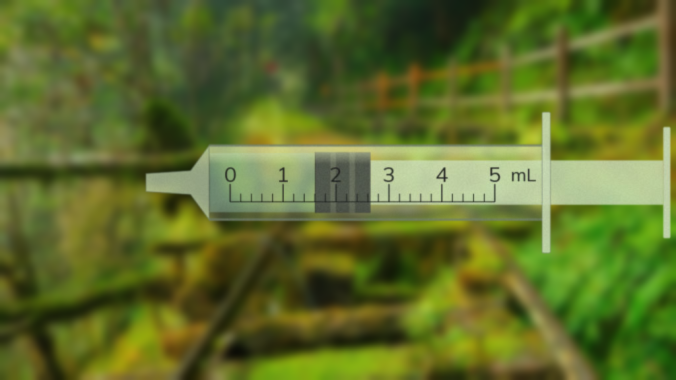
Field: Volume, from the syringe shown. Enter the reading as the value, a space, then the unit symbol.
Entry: 1.6 mL
